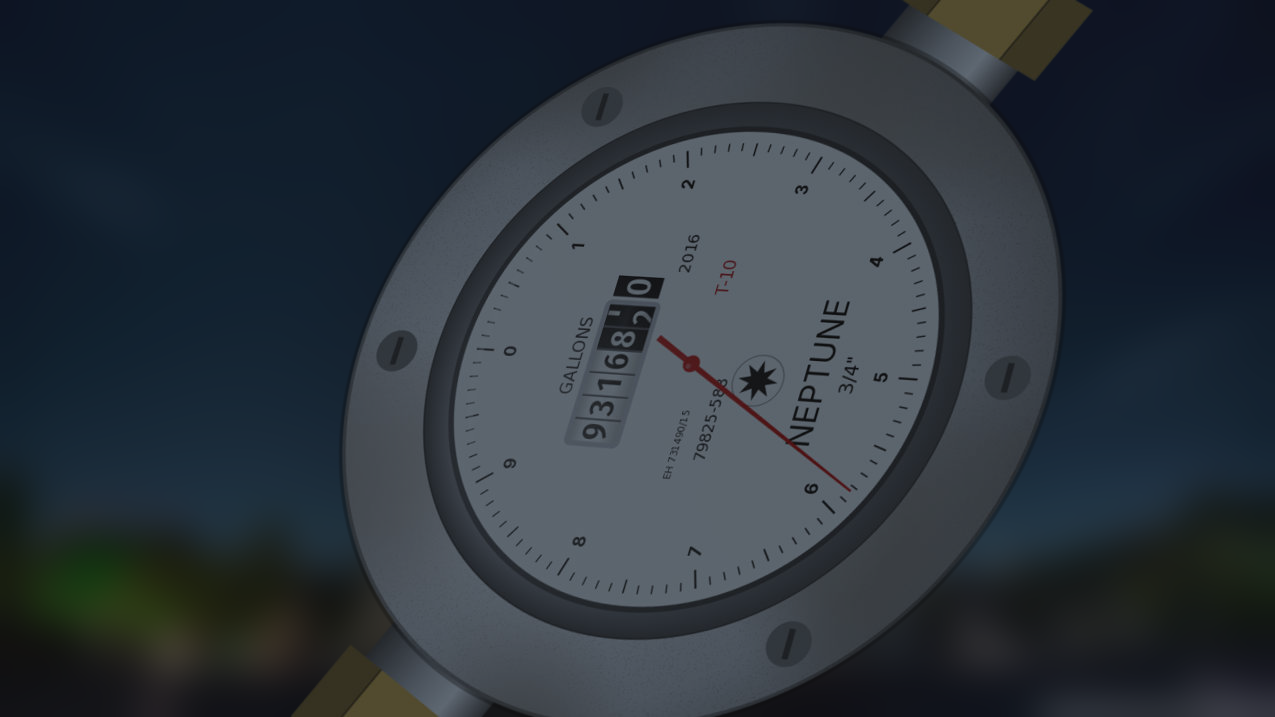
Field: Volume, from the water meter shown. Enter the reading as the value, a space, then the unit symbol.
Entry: 9316815.8 gal
